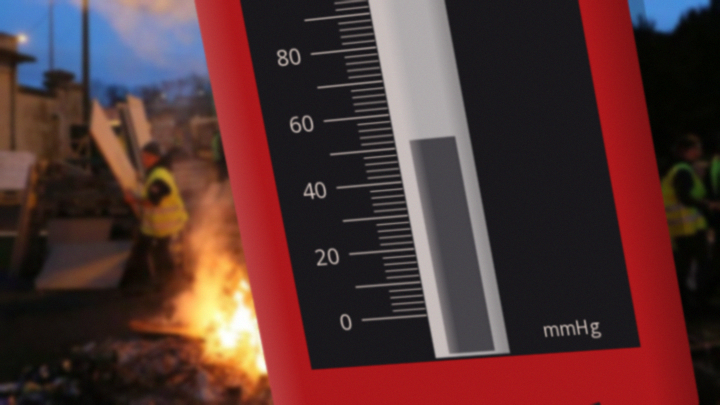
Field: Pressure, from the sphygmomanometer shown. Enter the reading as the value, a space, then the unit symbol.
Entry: 52 mmHg
